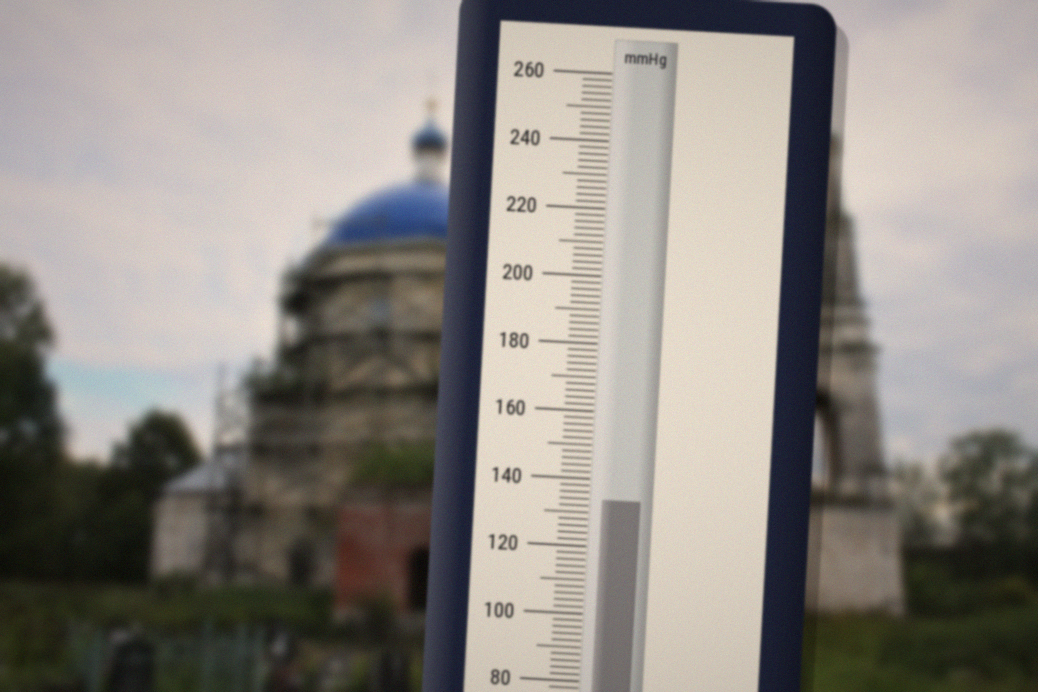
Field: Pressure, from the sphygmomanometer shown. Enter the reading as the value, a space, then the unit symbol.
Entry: 134 mmHg
